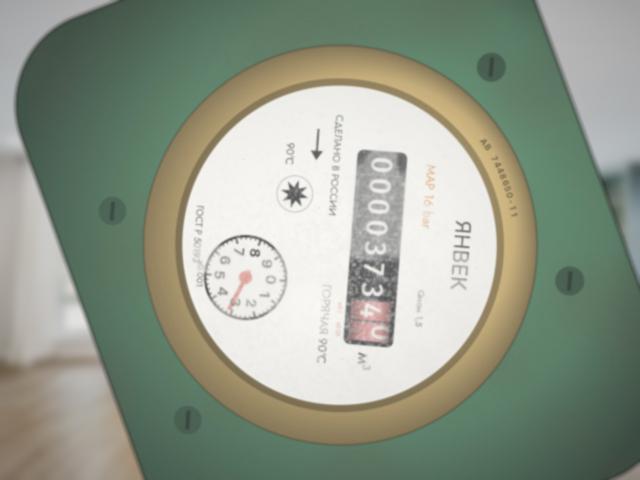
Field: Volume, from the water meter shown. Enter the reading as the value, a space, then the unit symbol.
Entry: 373.403 m³
